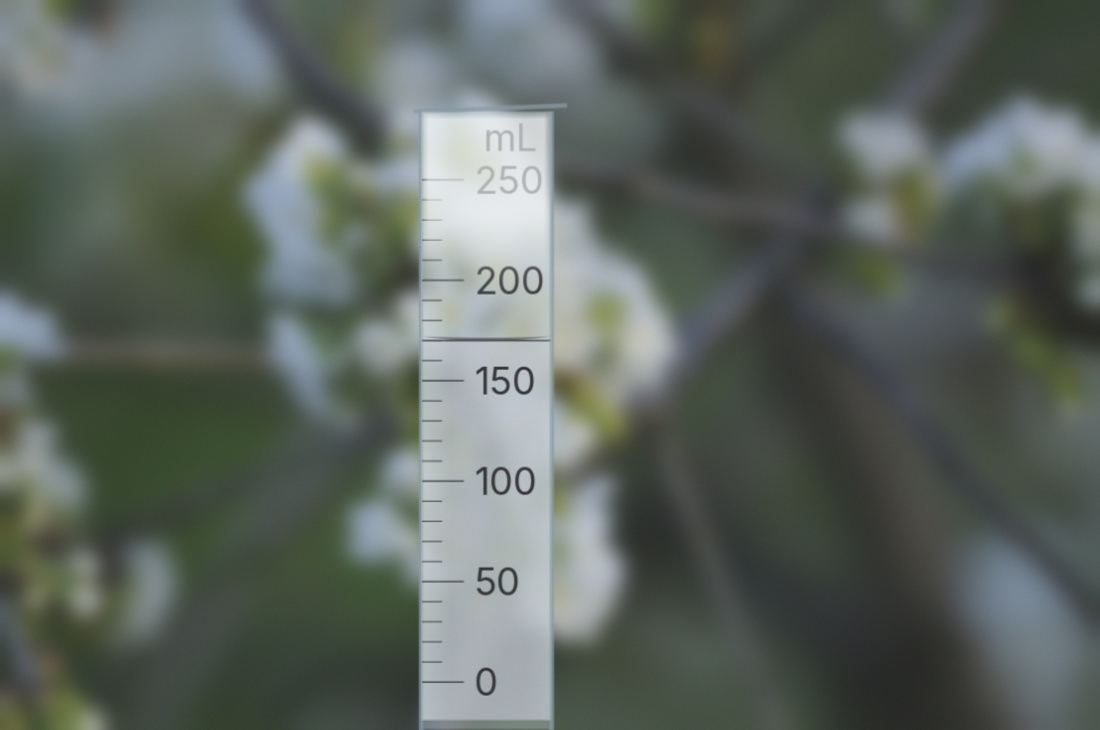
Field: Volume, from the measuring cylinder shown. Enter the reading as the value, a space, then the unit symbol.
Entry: 170 mL
